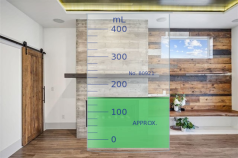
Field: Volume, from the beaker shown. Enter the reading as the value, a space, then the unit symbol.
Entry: 150 mL
